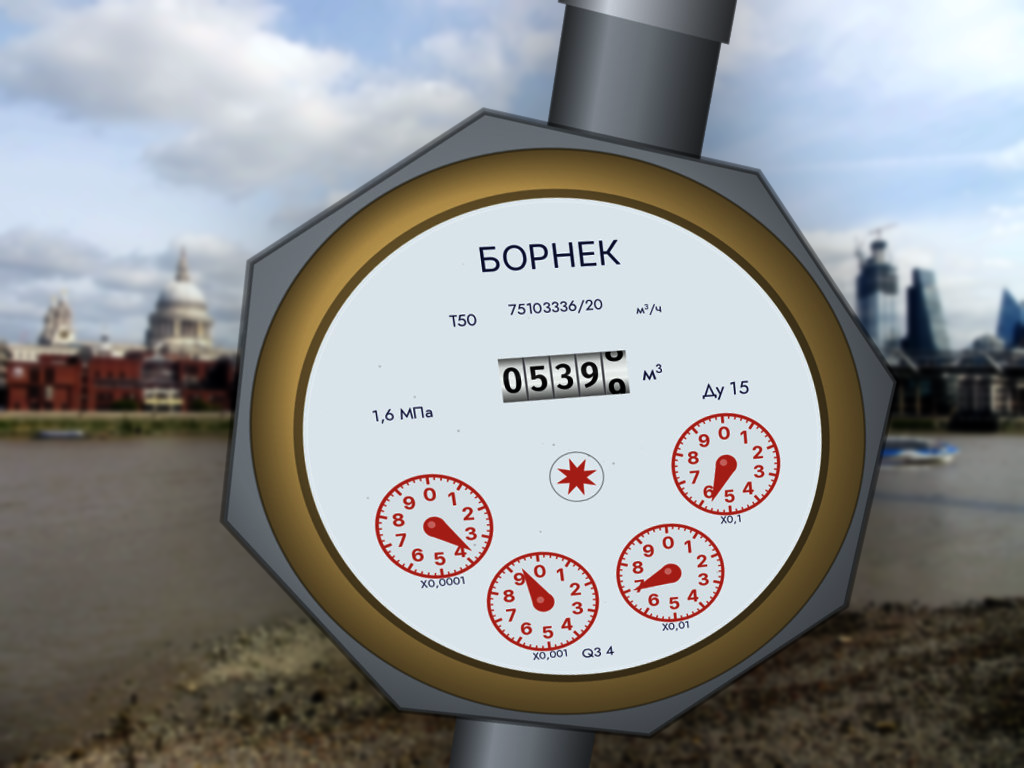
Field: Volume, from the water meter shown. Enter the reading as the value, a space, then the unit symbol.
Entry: 5398.5693 m³
